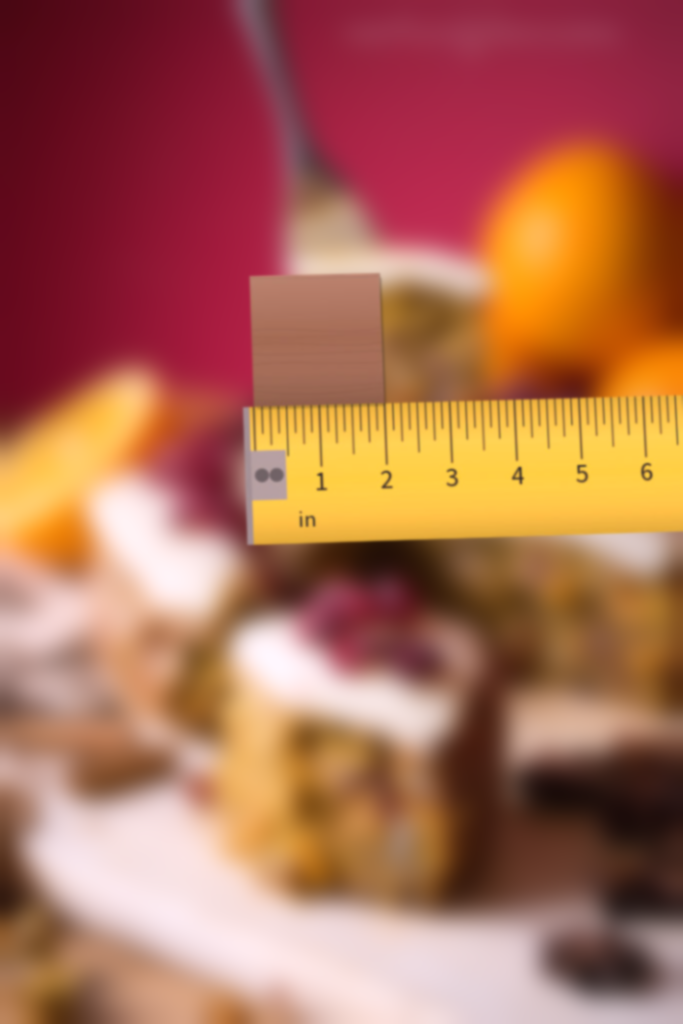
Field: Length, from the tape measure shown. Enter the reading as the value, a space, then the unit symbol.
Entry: 2 in
